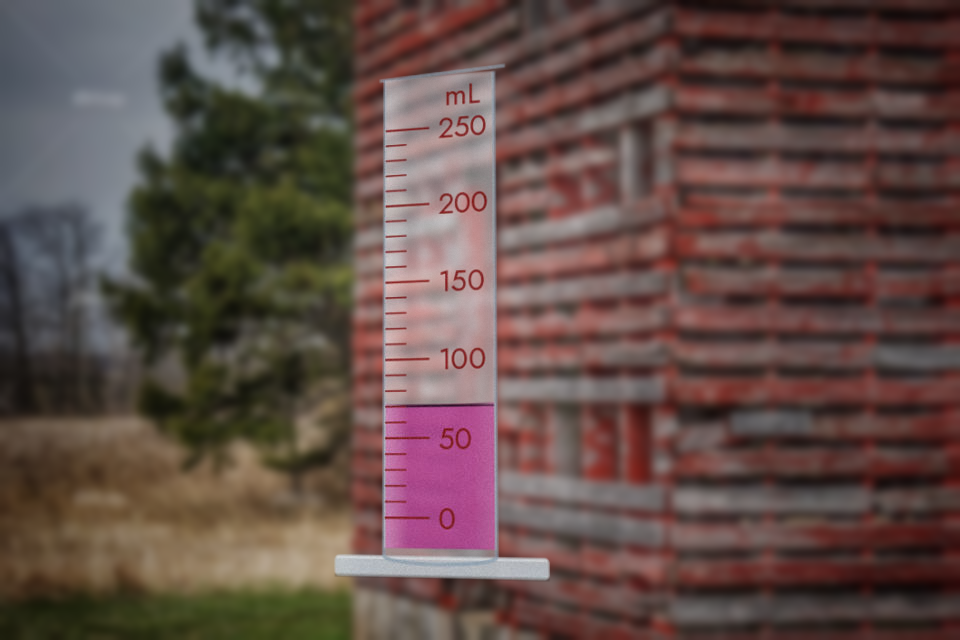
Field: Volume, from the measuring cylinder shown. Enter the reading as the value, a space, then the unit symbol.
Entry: 70 mL
